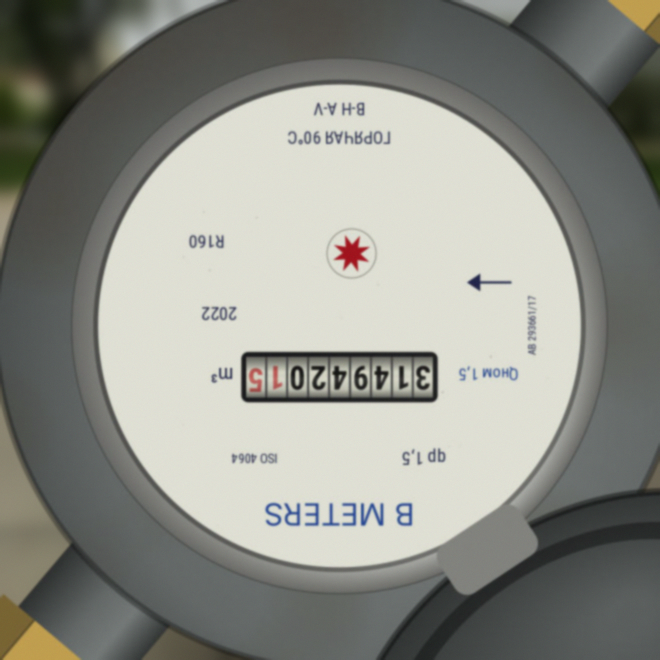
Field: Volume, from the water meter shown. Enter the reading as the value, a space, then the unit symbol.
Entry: 3149420.15 m³
